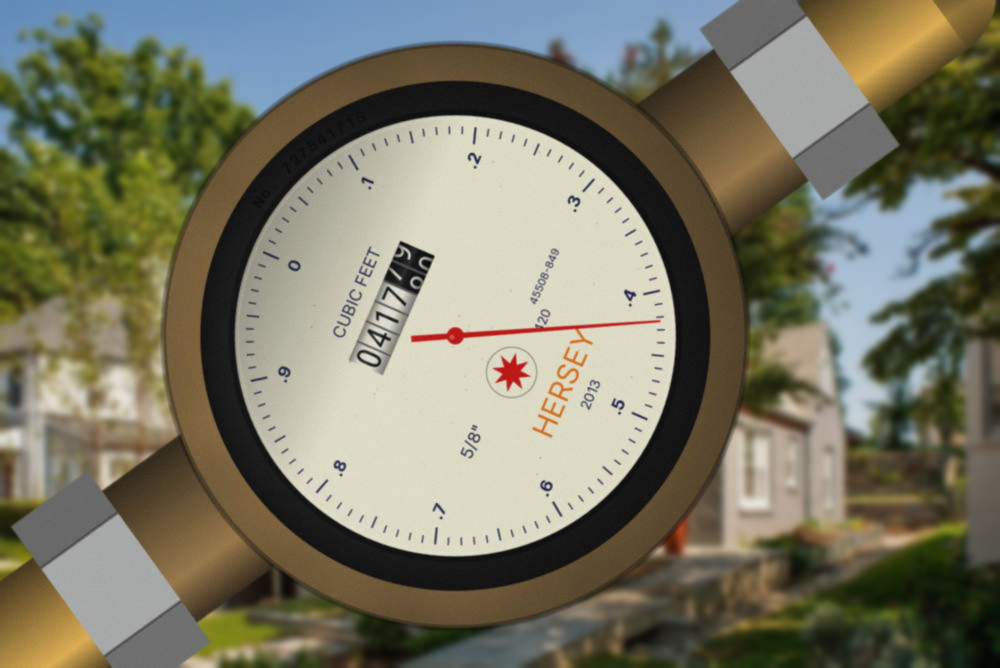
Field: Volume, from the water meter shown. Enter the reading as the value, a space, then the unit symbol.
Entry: 41779.42 ft³
